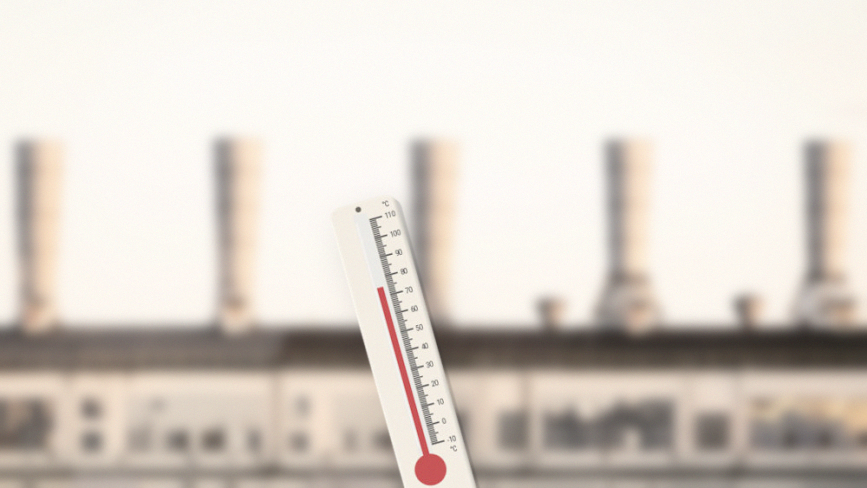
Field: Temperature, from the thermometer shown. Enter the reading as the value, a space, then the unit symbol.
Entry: 75 °C
